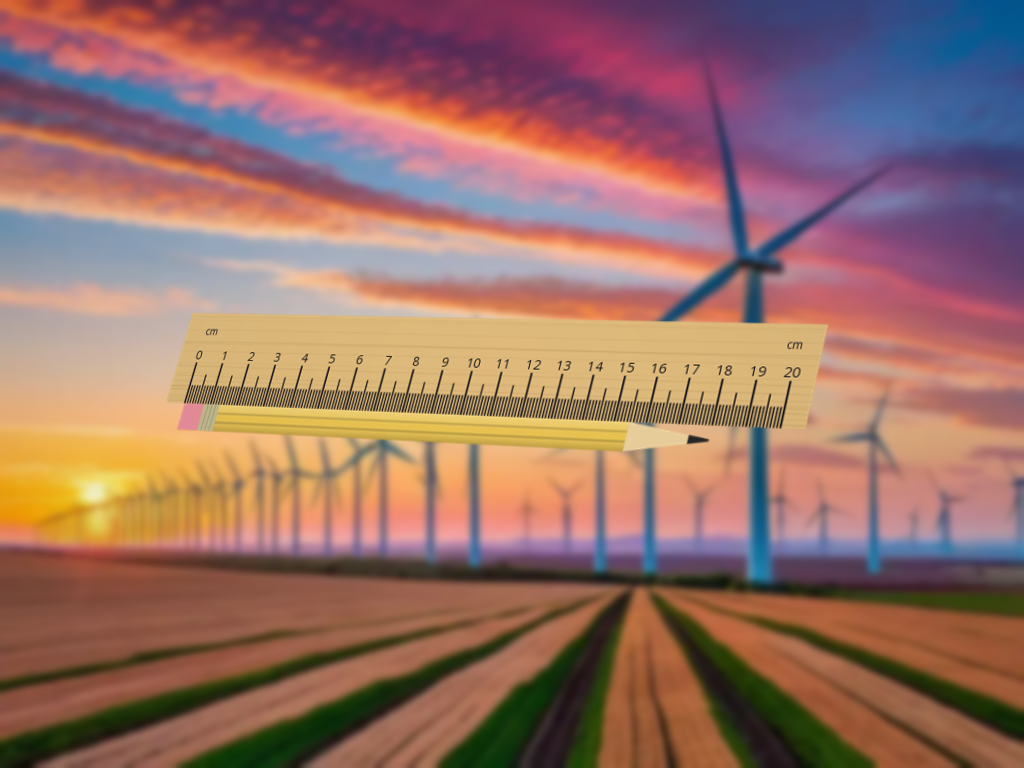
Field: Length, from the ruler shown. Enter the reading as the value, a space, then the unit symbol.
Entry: 18 cm
